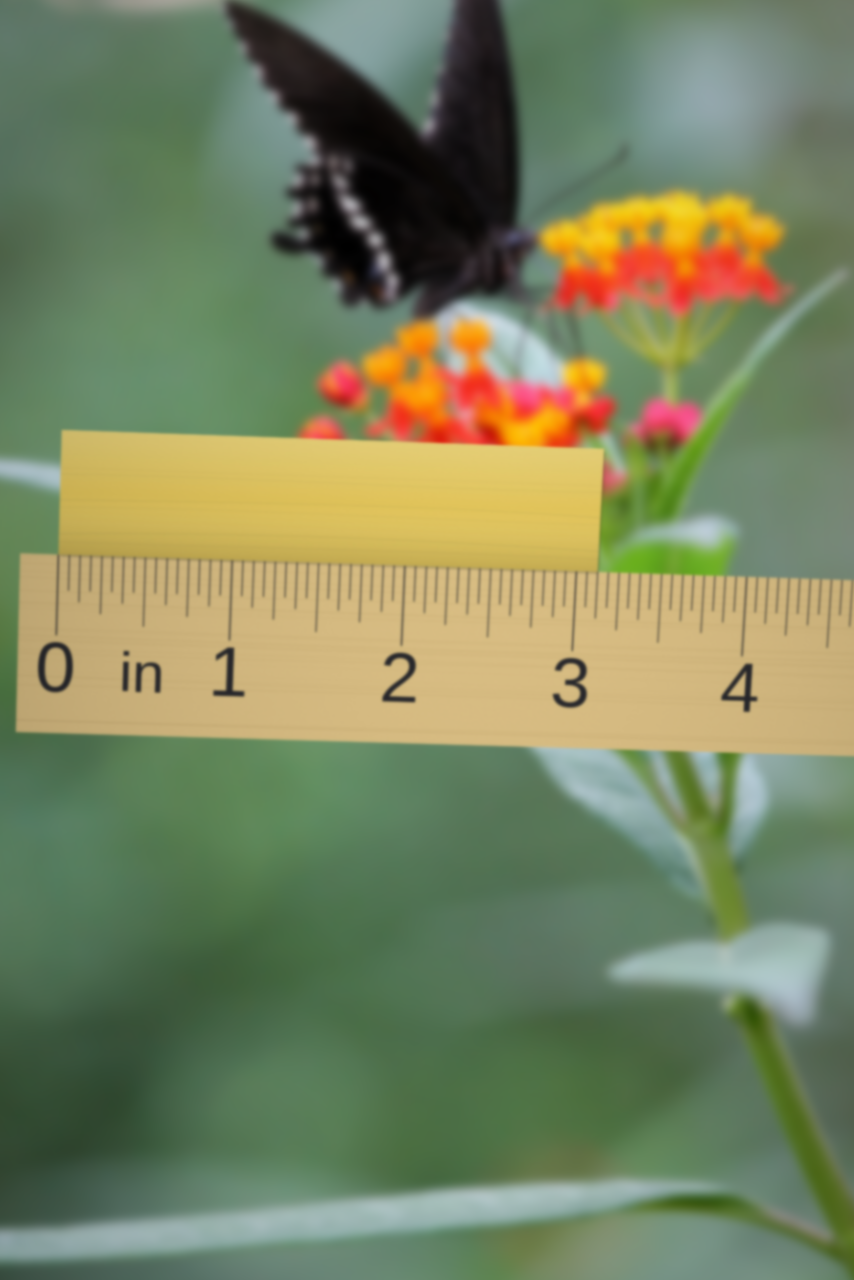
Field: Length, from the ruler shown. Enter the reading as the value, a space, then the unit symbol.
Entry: 3.125 in
